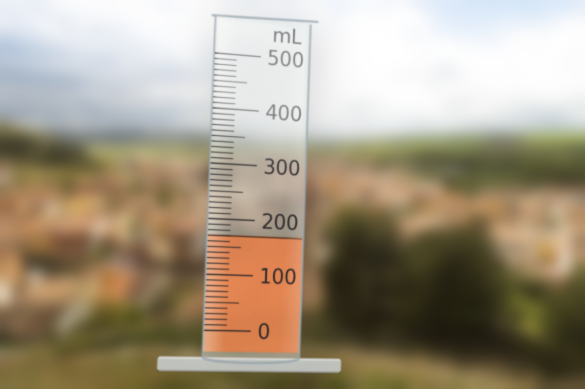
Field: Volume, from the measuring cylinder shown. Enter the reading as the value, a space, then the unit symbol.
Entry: 170 mL
